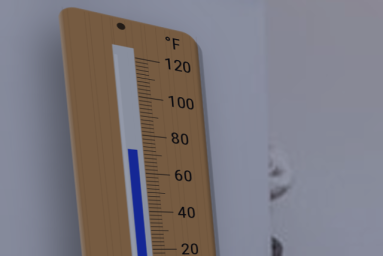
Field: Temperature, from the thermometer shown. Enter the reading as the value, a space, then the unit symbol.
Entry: 72 °F
